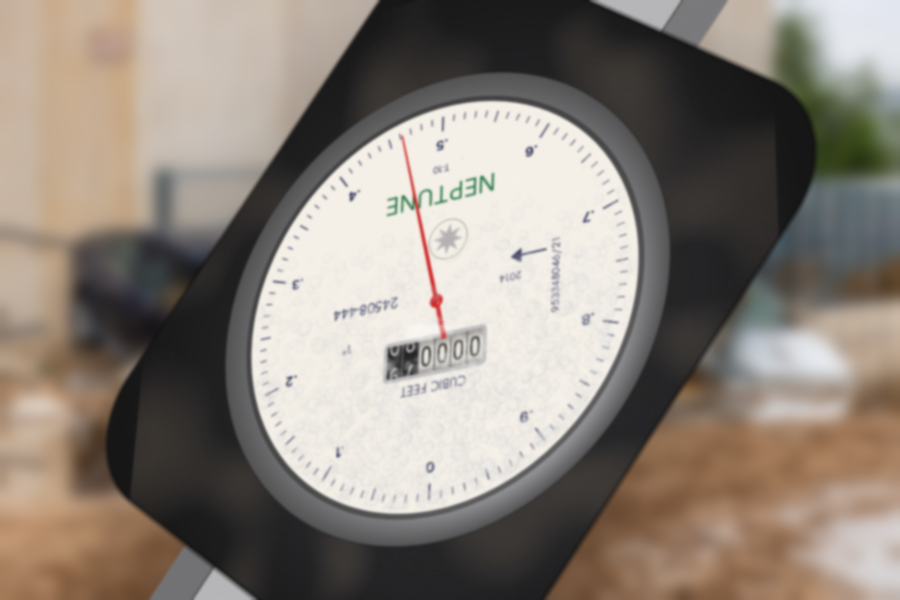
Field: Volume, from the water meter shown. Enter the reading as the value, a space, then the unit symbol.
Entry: 79.46 ft³
